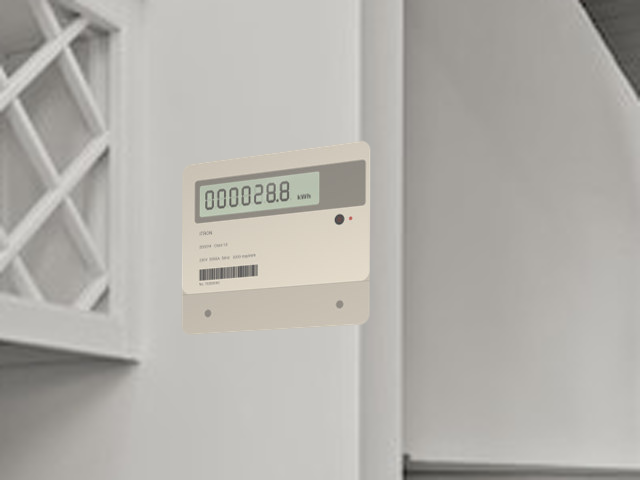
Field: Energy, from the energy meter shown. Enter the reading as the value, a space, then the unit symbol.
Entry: 28.8 kWh
